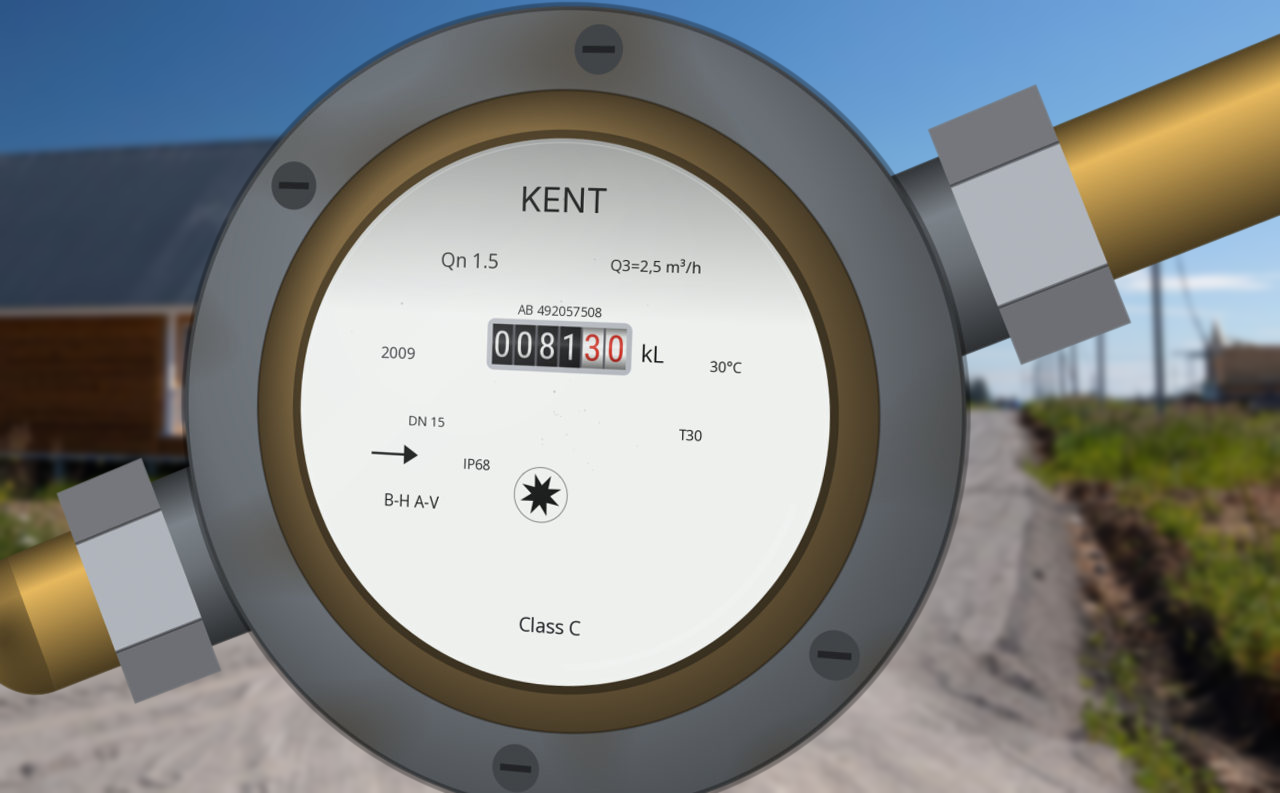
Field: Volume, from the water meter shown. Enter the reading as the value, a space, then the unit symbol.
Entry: 81.30 kL
